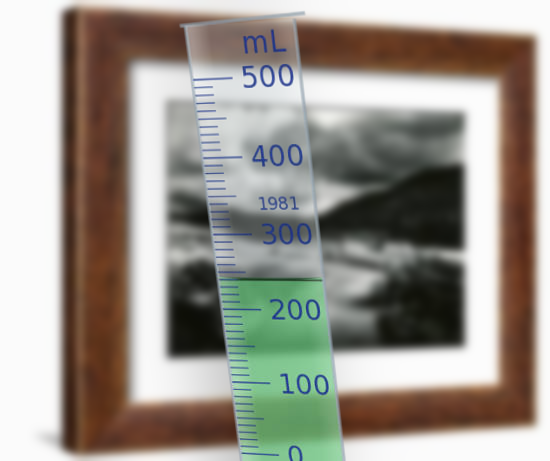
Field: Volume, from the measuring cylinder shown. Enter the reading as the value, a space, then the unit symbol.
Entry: 240 mL
